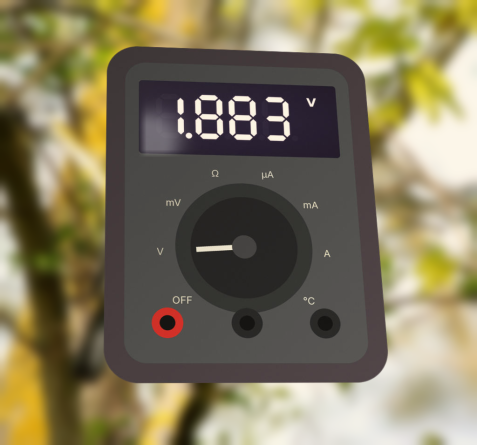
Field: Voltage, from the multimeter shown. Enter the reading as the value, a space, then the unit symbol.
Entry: 1.883 V
